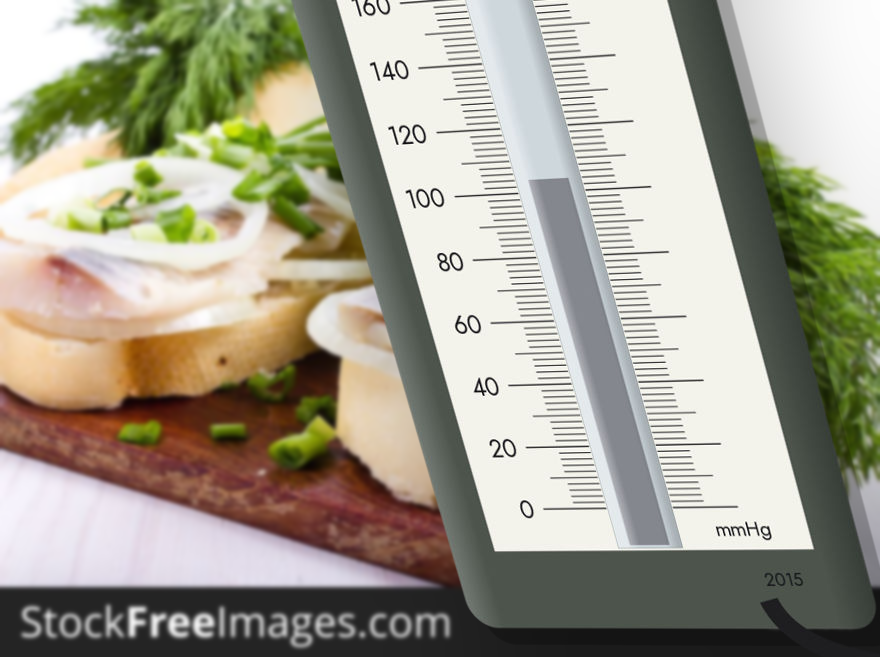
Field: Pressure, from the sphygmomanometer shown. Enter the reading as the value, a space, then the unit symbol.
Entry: 104 mmHg
